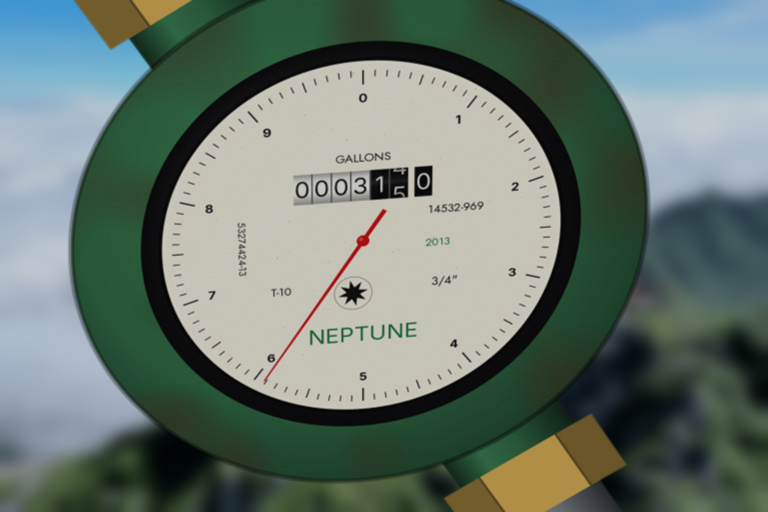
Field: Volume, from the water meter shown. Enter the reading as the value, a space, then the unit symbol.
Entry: 3145.9 gal
